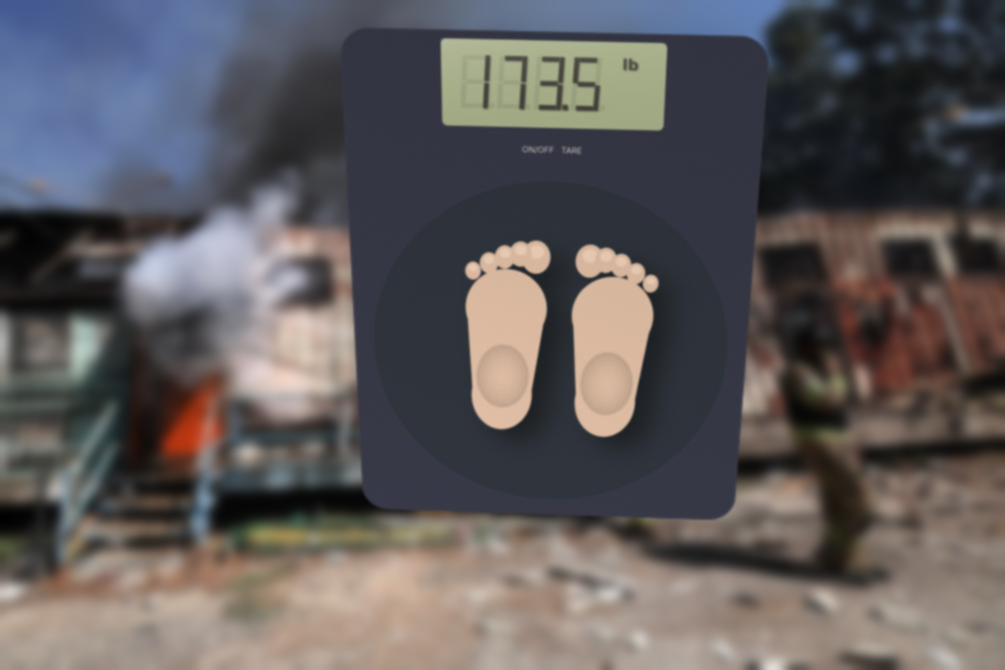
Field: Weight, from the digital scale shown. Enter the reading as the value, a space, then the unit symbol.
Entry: 173.5 lb
